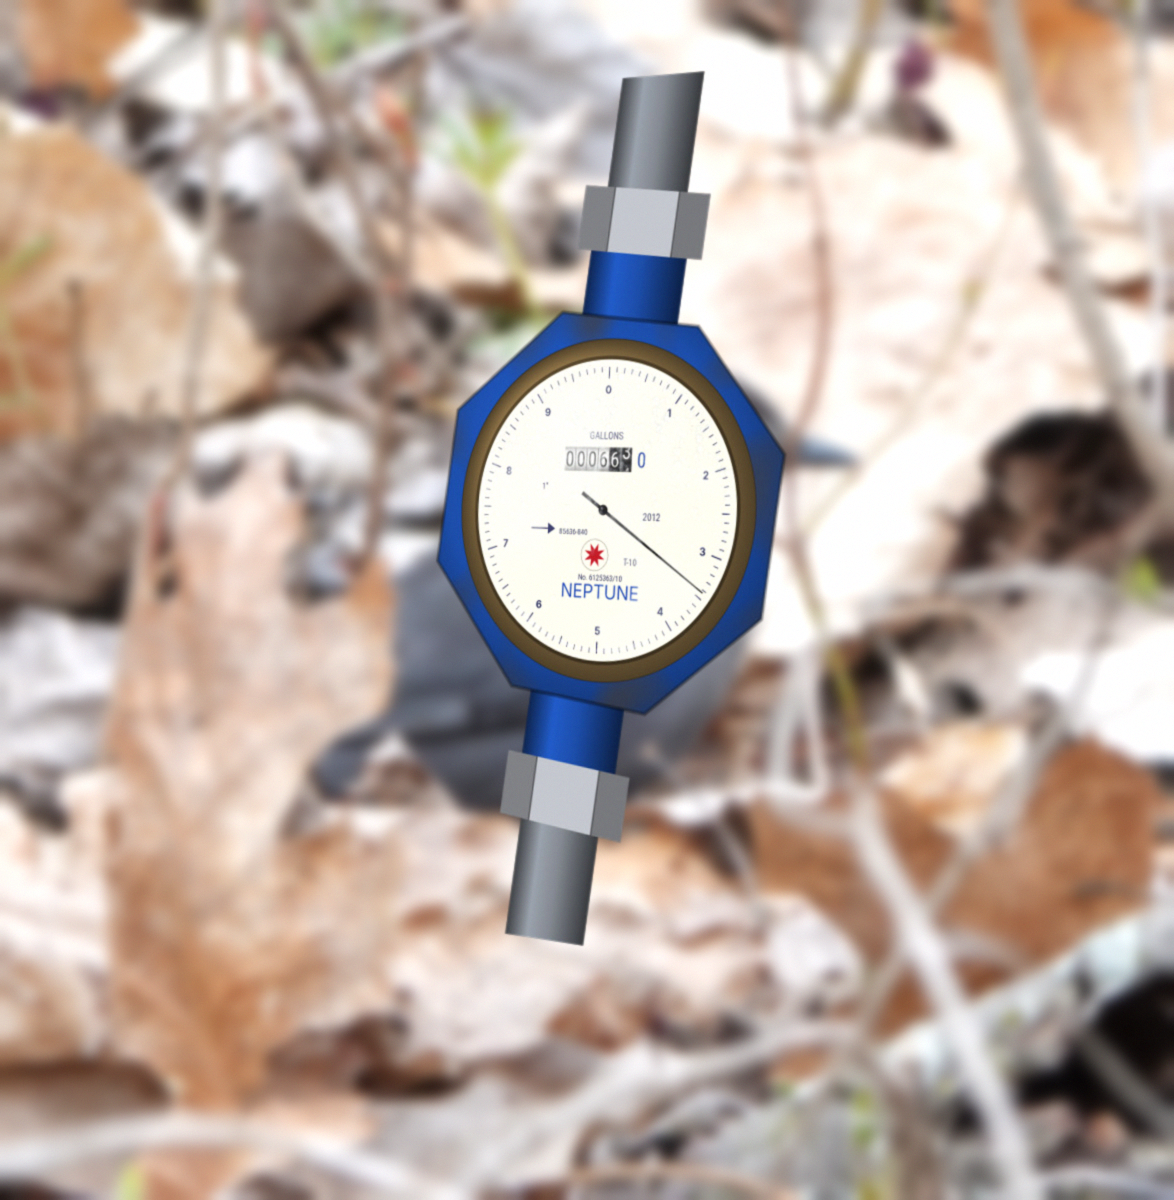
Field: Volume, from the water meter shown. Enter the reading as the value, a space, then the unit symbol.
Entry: 6633.4 gal
